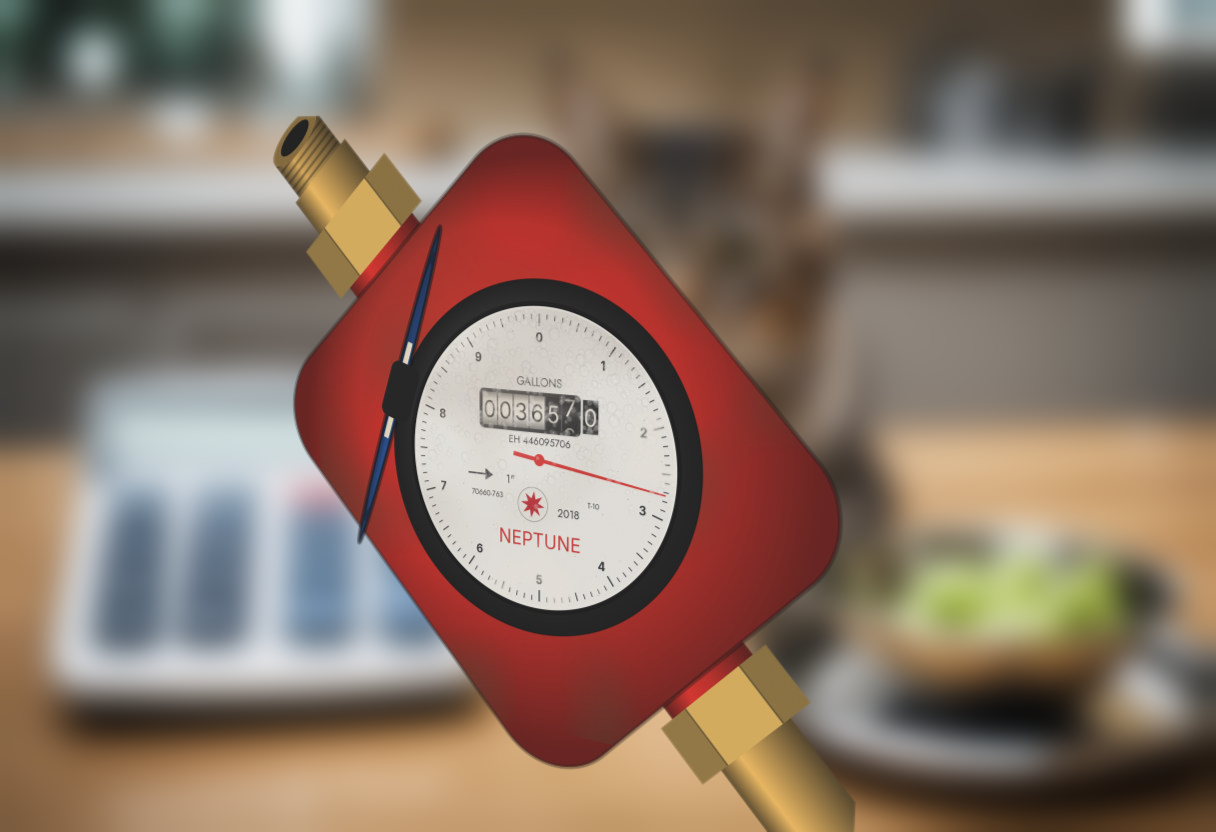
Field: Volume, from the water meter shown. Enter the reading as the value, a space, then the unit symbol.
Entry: 36572.7 gal
